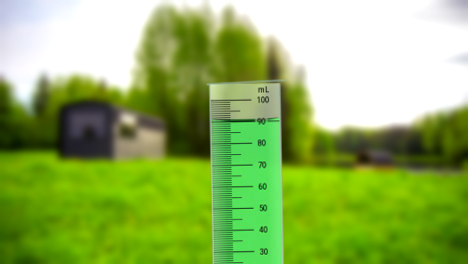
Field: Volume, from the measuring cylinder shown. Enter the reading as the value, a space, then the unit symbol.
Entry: 90 mL
